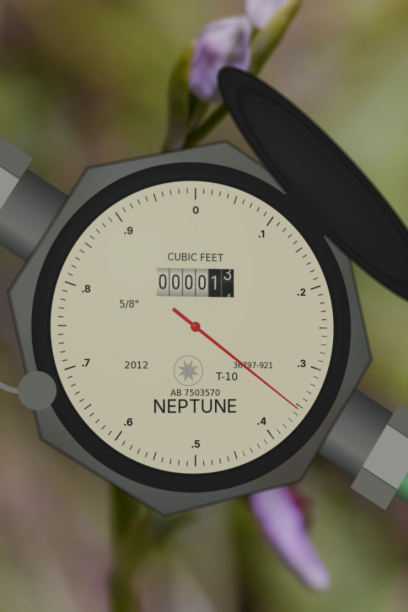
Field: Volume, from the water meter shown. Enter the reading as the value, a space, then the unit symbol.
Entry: 13.35 ft³
